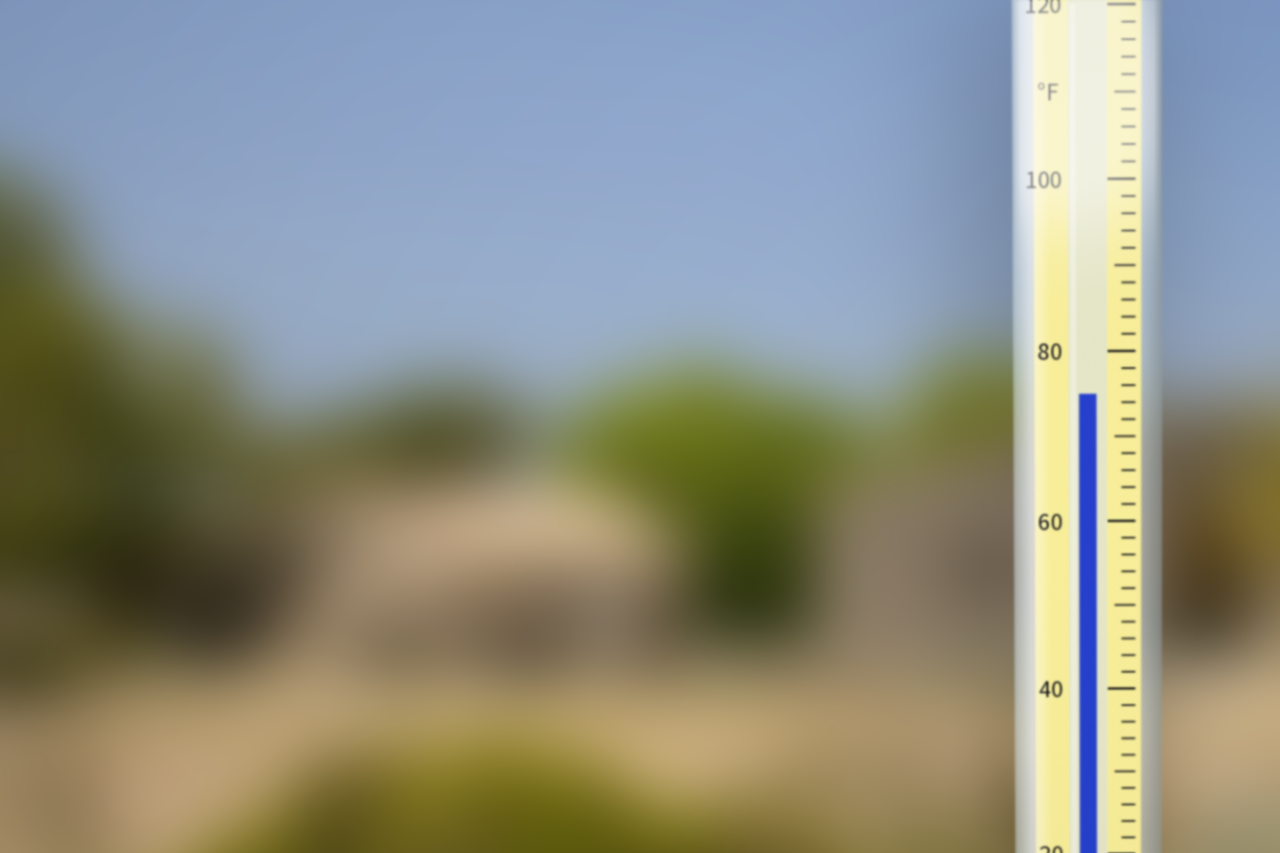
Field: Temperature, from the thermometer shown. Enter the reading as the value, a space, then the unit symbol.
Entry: 75 °F
